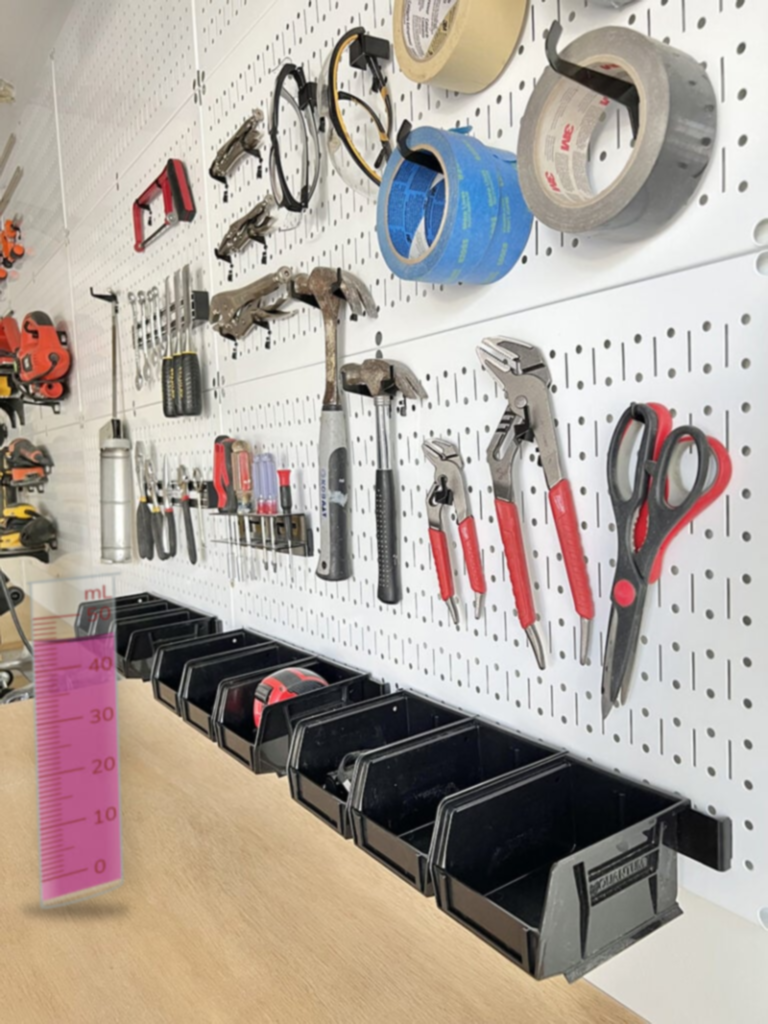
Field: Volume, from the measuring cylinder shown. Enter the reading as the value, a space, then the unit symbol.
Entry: 45 mL
